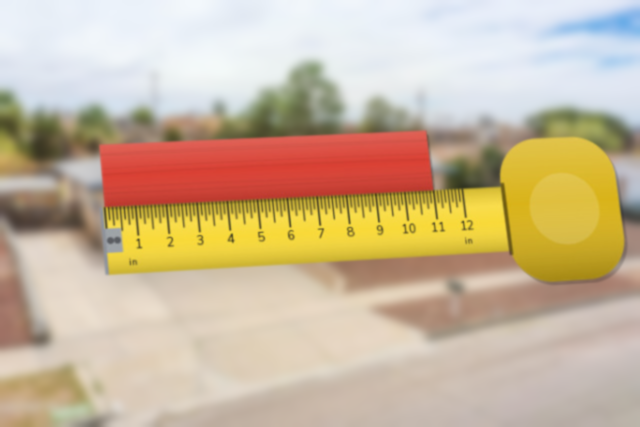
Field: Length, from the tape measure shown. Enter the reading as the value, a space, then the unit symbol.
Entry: 11 in
